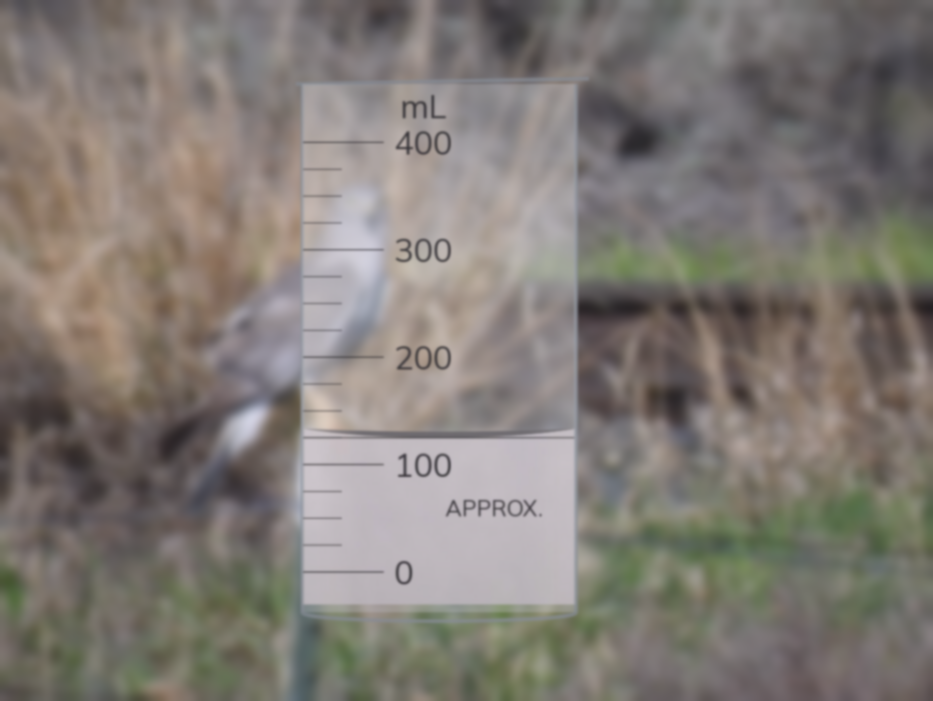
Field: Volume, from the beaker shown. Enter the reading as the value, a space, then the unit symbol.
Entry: 125 mL
